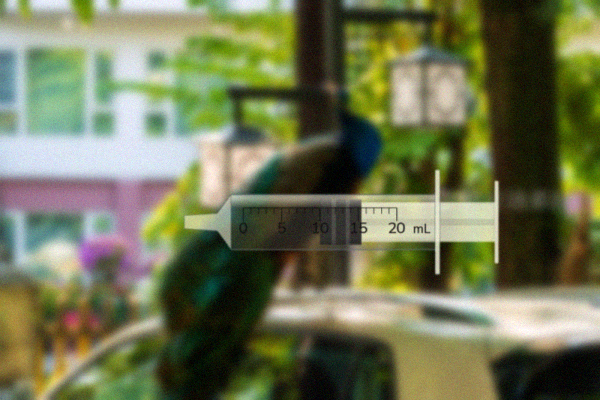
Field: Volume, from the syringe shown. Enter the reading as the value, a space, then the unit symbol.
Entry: 10 mL
